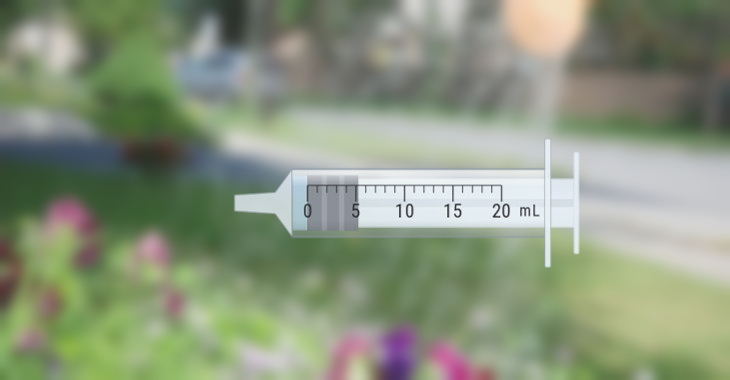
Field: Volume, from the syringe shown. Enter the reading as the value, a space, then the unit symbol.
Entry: 0 mL
